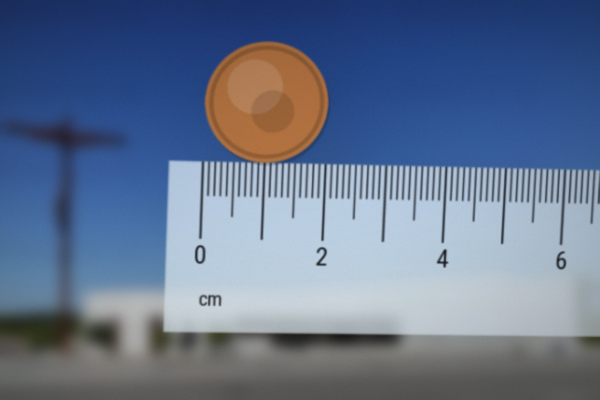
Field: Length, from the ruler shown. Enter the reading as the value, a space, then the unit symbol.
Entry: 2 cm
